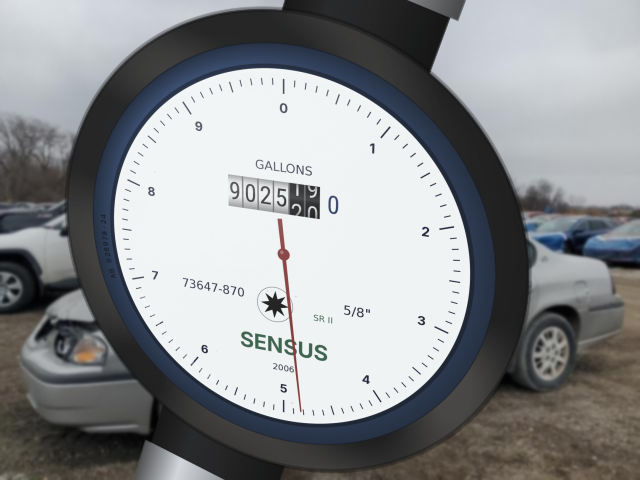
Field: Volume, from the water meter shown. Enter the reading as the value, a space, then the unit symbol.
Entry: 9025194.8 gal
